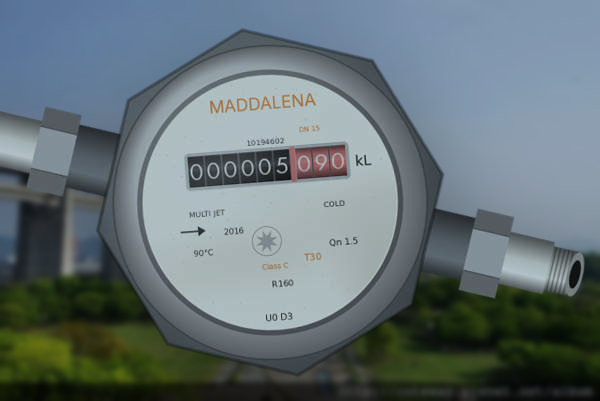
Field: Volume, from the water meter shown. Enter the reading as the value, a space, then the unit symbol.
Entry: 5.090 kL
